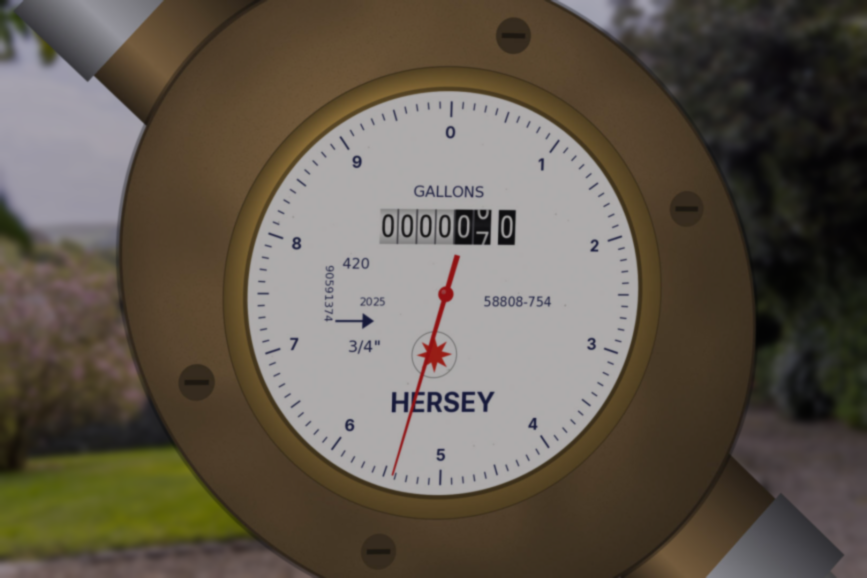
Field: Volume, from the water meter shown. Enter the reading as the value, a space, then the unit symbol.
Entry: 65.4 gal
